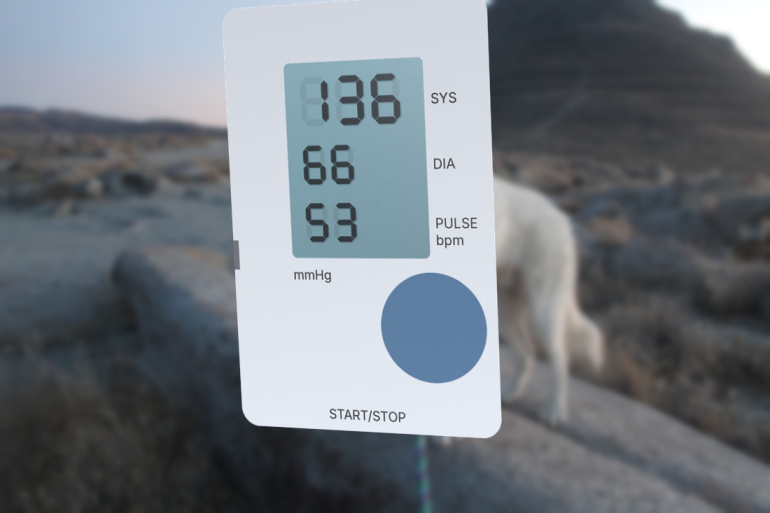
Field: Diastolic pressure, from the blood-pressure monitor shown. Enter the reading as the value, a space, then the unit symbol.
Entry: 66 mmHg
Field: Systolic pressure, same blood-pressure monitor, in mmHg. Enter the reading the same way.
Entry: 136 mmHg
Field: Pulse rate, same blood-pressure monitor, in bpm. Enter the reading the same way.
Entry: 53 bpm
